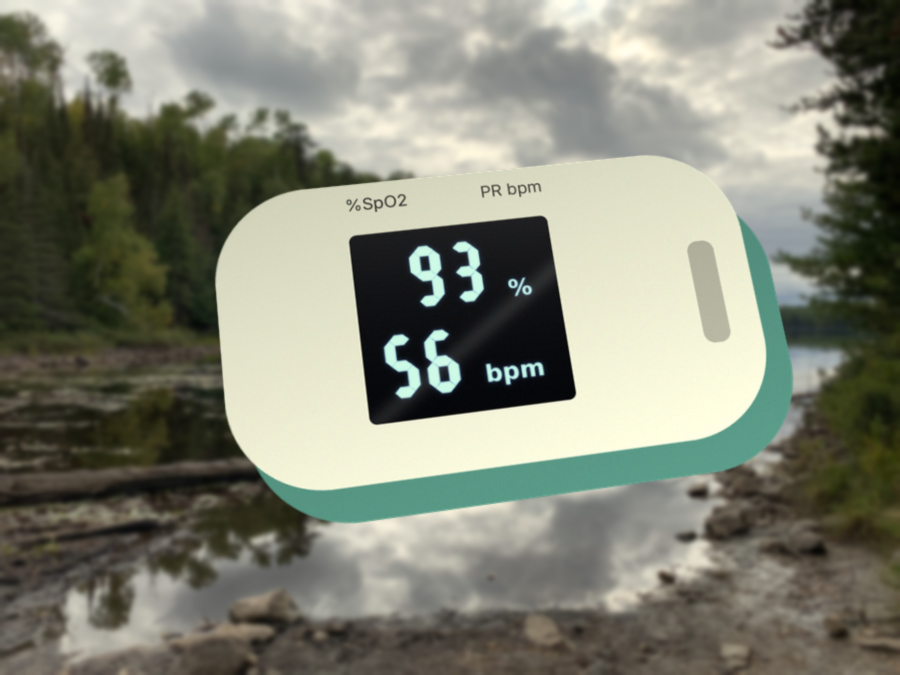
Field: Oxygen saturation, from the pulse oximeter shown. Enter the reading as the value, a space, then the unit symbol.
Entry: 93 %
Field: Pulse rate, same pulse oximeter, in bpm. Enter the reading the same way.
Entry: 56 bpm
